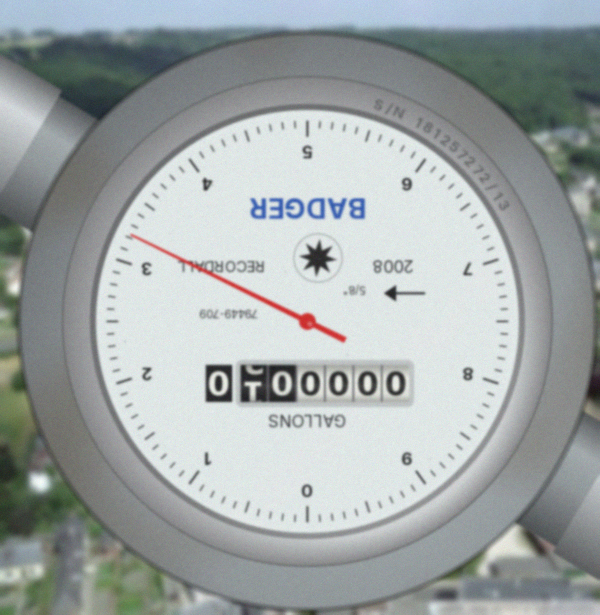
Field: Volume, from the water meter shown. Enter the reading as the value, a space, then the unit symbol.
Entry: 13.2 gal
